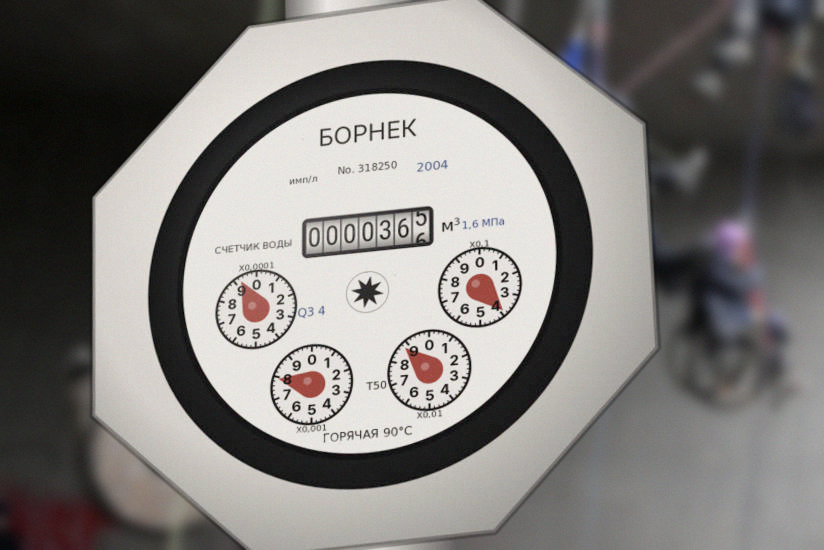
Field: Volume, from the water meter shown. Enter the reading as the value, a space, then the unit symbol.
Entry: 365.3879 m³
